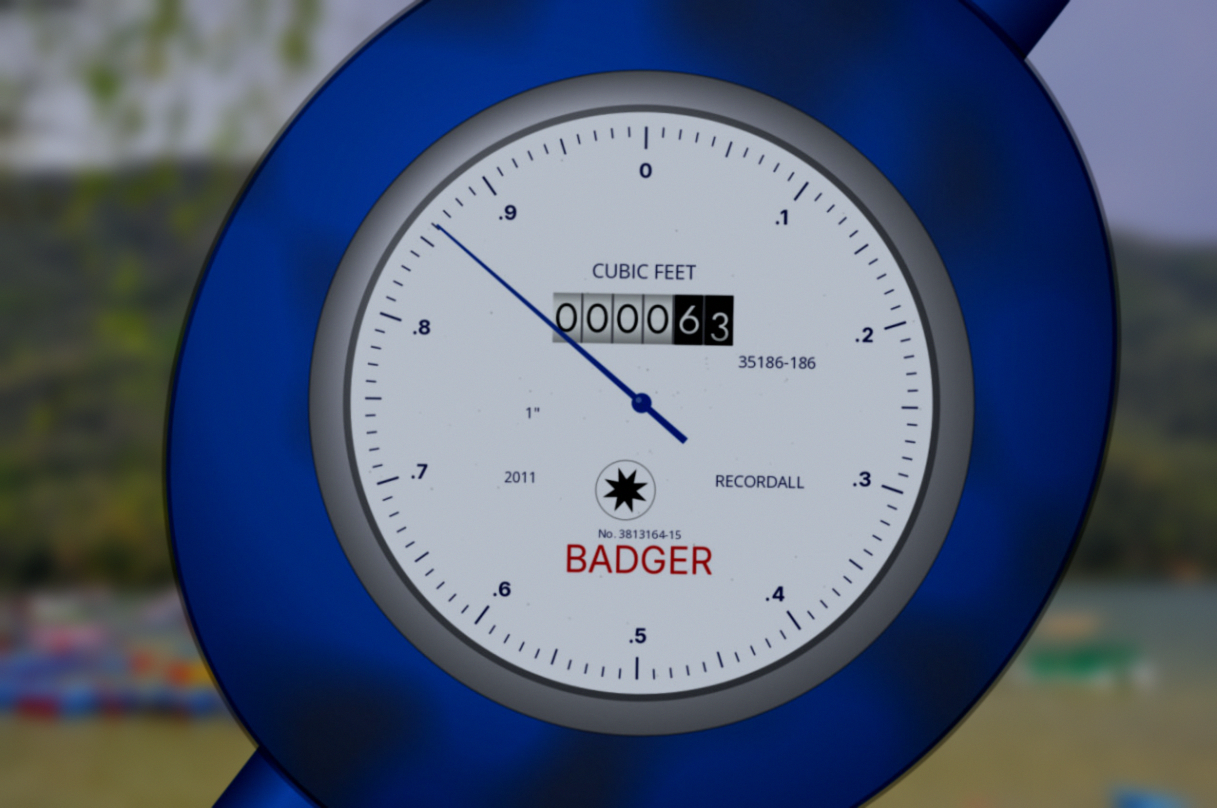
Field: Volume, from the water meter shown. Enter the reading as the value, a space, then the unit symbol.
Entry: 62.86 ft³
